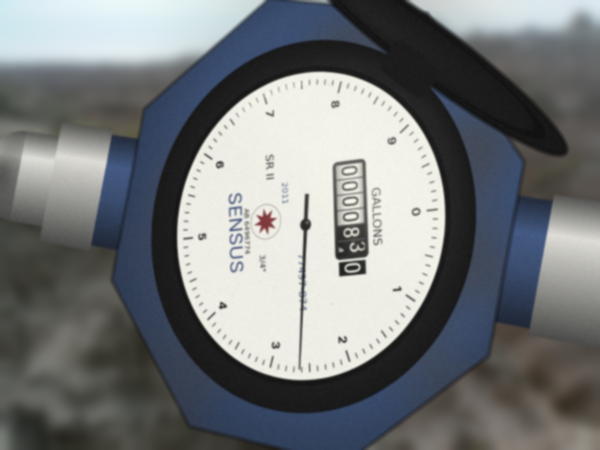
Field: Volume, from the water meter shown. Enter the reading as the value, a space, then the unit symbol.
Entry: 832.6 gal
